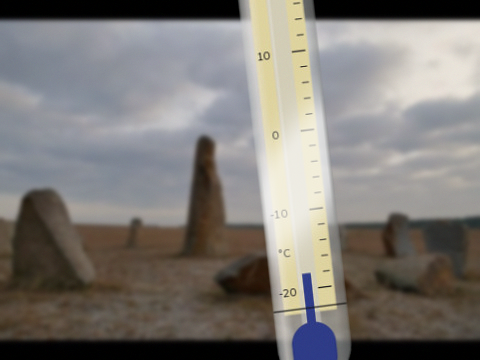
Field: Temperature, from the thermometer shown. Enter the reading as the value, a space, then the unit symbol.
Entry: -18 °C
